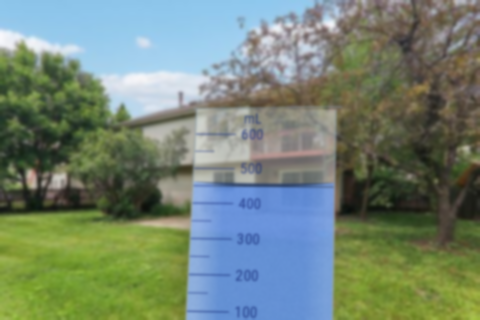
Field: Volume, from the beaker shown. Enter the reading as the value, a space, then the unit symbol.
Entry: 450 mL
